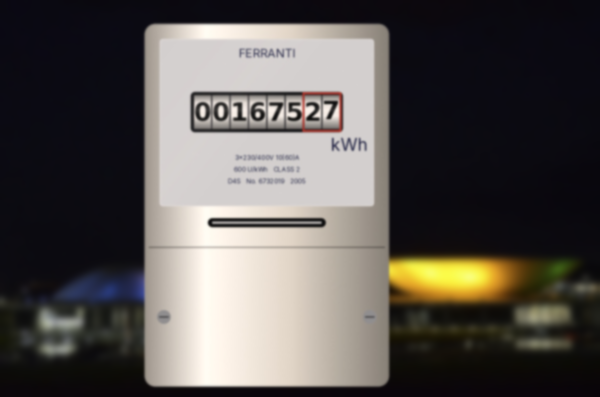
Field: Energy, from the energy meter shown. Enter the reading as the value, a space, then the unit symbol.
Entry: 1675.27 kWh
